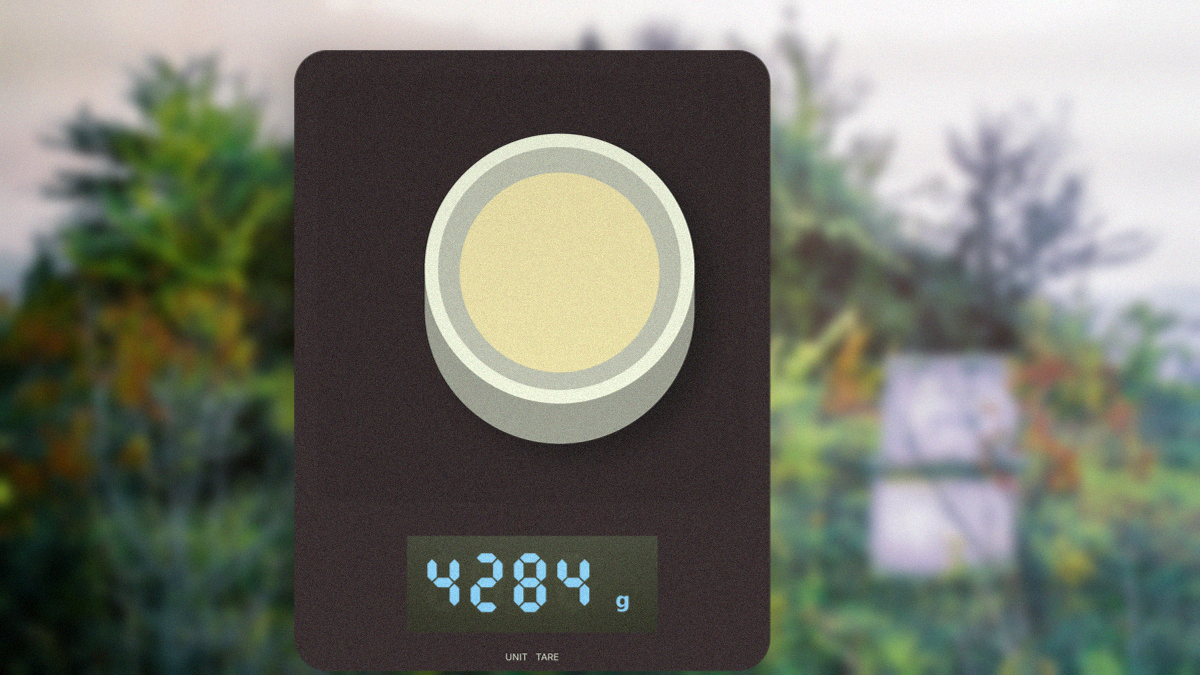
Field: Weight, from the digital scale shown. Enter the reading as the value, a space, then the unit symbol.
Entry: 4284 g
